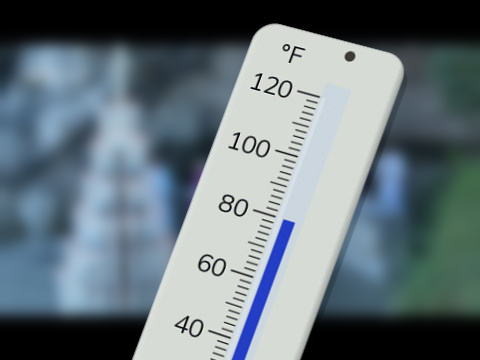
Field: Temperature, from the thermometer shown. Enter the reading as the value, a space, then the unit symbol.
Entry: 80 °F
